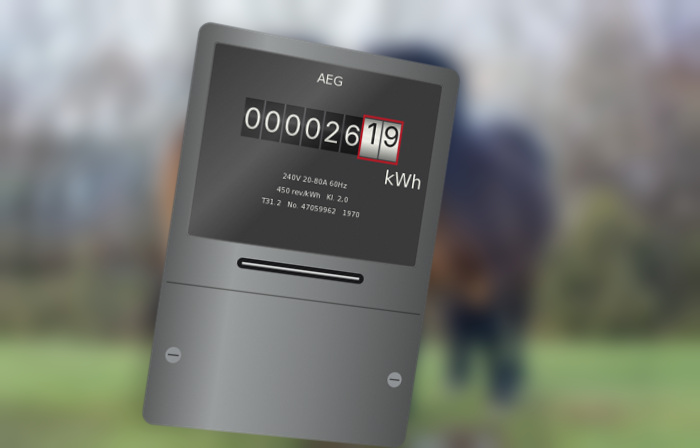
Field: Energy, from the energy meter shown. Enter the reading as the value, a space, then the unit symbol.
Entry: 26.19 kWh
